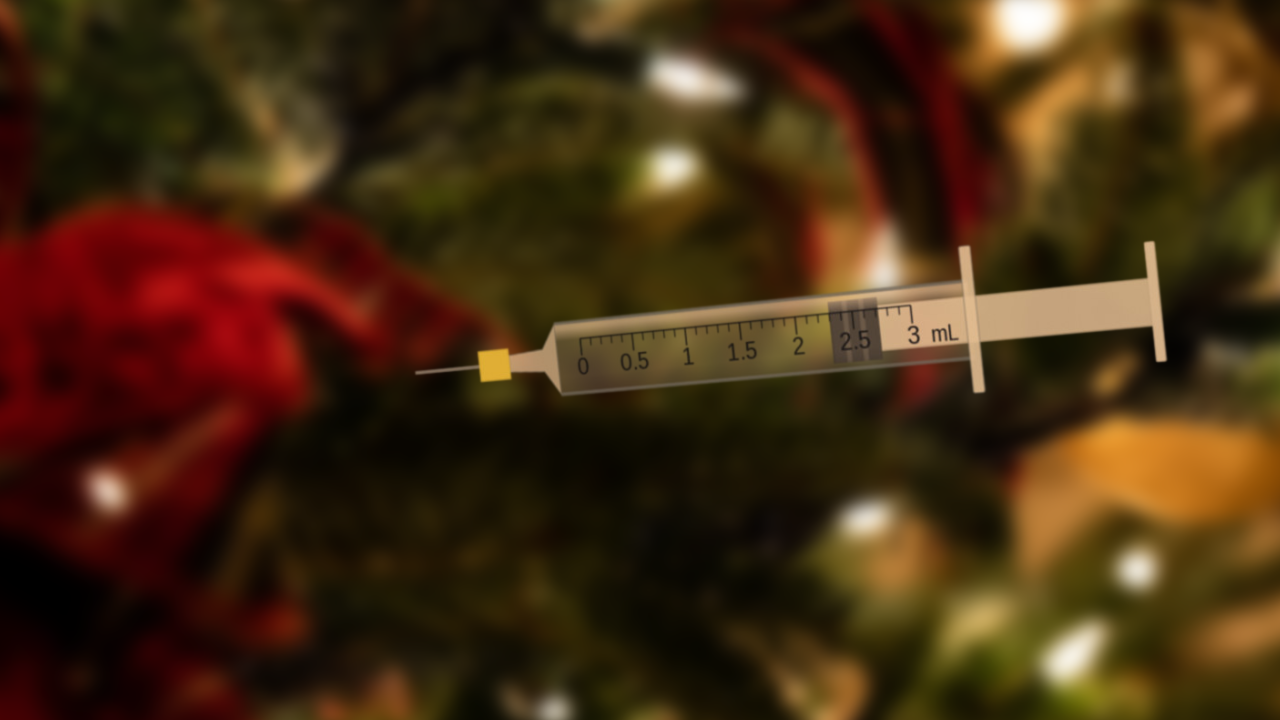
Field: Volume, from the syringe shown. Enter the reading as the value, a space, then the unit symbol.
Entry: 2.3 mL
